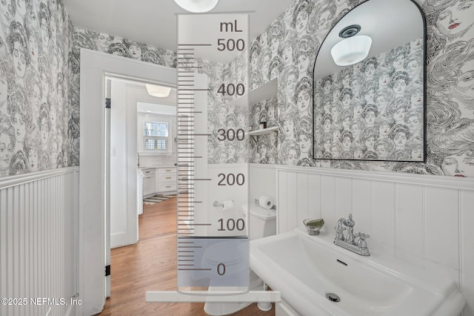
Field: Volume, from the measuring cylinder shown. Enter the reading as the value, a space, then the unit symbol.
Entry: 70 mL
